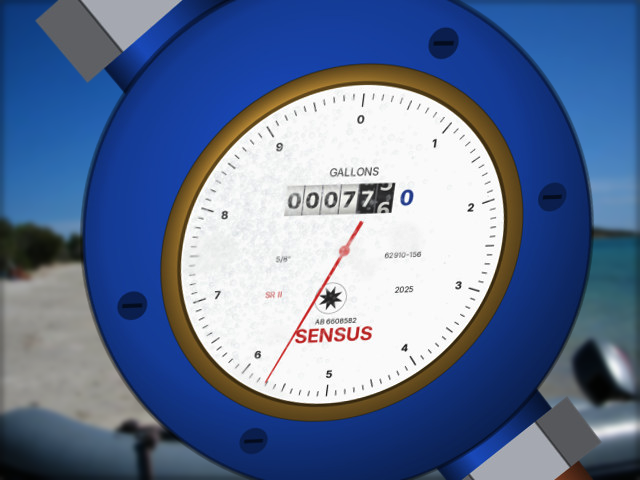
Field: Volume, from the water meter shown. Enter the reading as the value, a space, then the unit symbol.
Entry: 7755.7 gal
